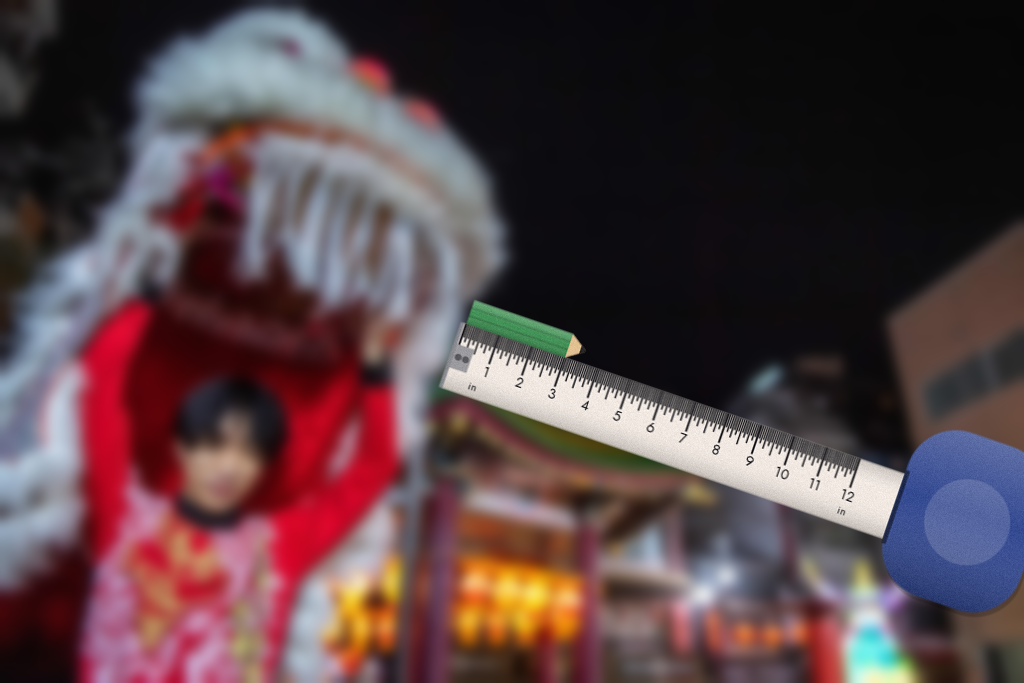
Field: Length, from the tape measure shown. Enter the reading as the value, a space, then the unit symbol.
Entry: 3.5 in
